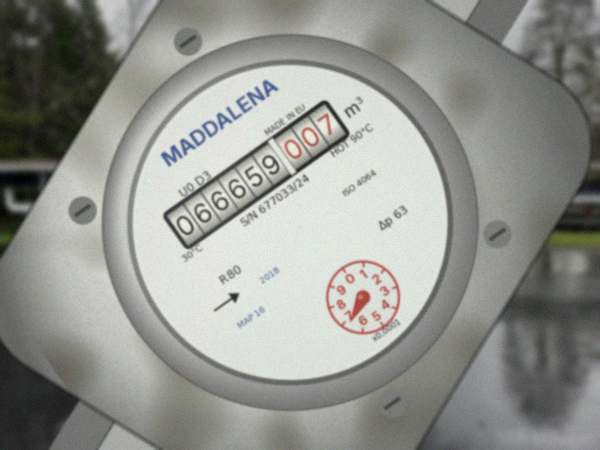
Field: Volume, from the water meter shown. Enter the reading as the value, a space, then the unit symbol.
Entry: 66659.0076 m³
